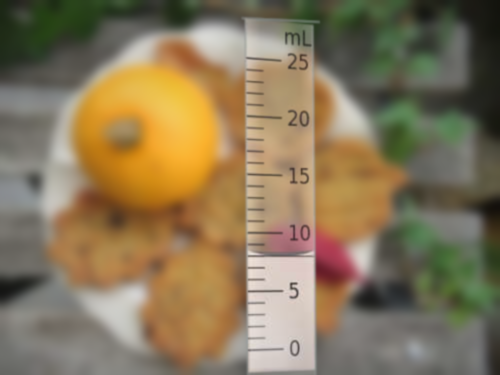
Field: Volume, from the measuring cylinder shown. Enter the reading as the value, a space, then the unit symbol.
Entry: 8 mL
